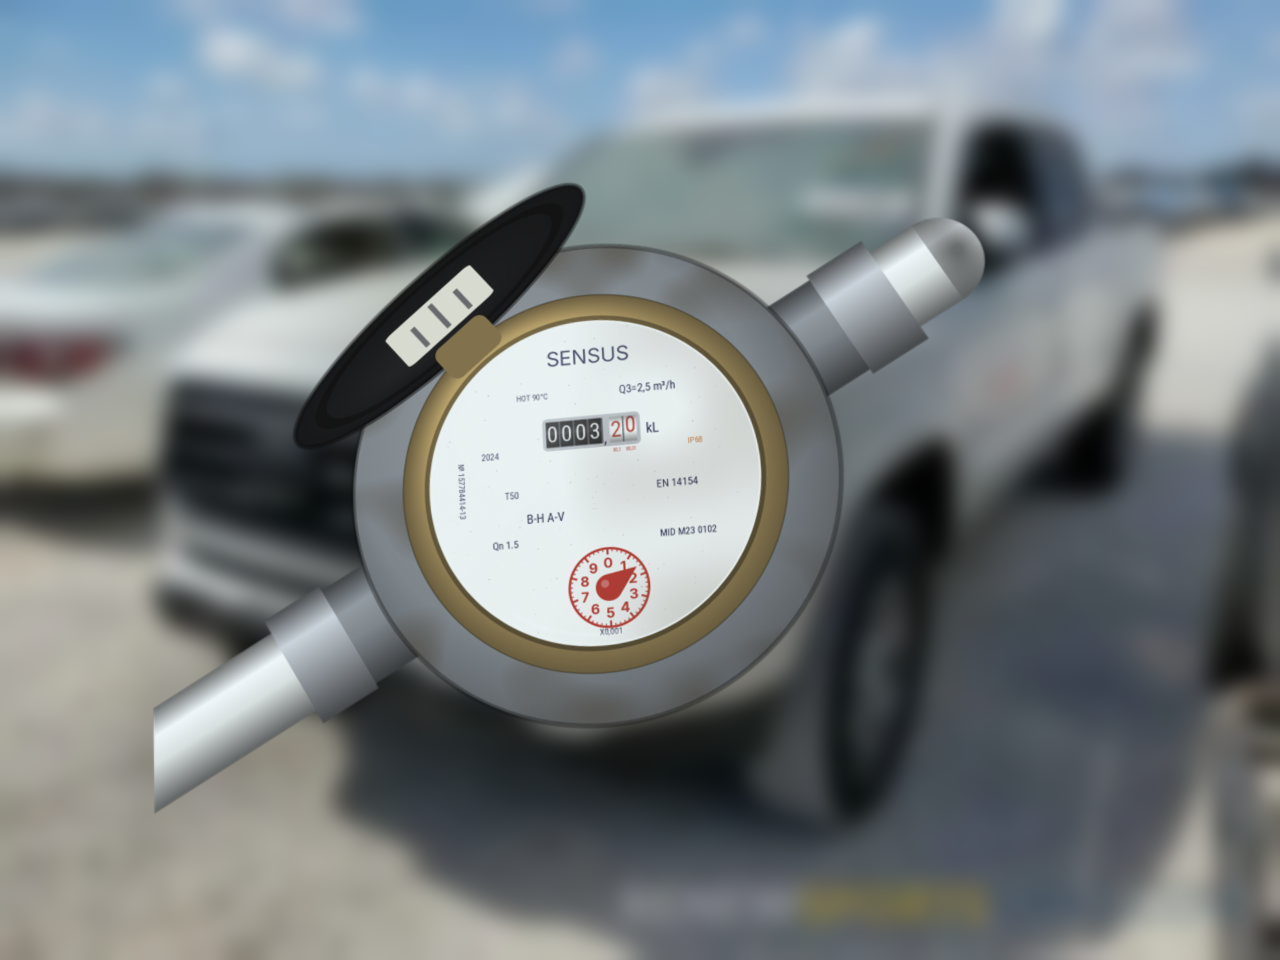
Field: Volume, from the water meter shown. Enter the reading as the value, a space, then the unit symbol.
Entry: 3.201 kL
